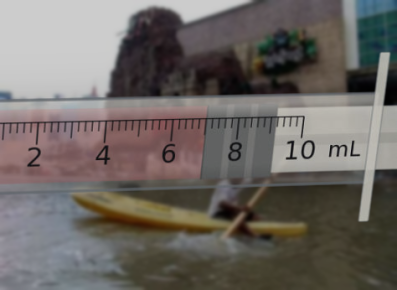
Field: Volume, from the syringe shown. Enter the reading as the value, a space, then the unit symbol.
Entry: 7 mL
